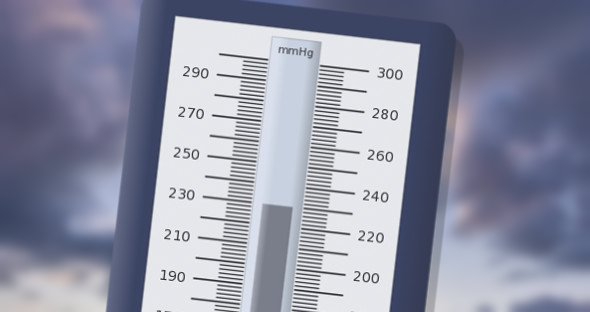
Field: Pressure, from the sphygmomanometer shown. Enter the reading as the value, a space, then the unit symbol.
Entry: 230 mmHg
